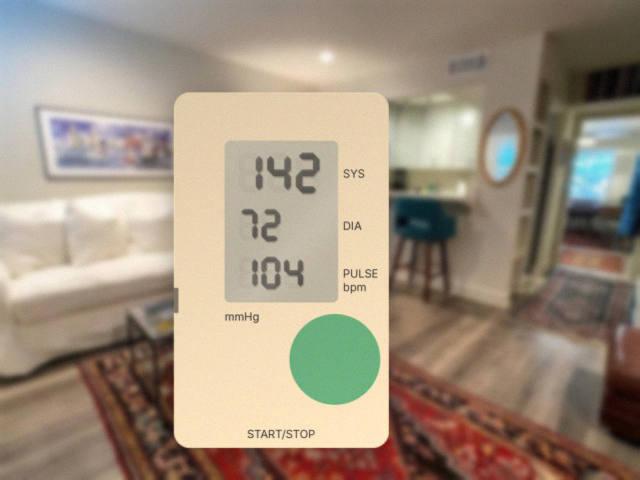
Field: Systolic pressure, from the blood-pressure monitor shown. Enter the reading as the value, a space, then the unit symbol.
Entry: 142 mmHg
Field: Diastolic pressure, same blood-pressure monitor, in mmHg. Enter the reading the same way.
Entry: 72 mmHg
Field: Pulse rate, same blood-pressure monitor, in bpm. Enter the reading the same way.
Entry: 104 bpm
